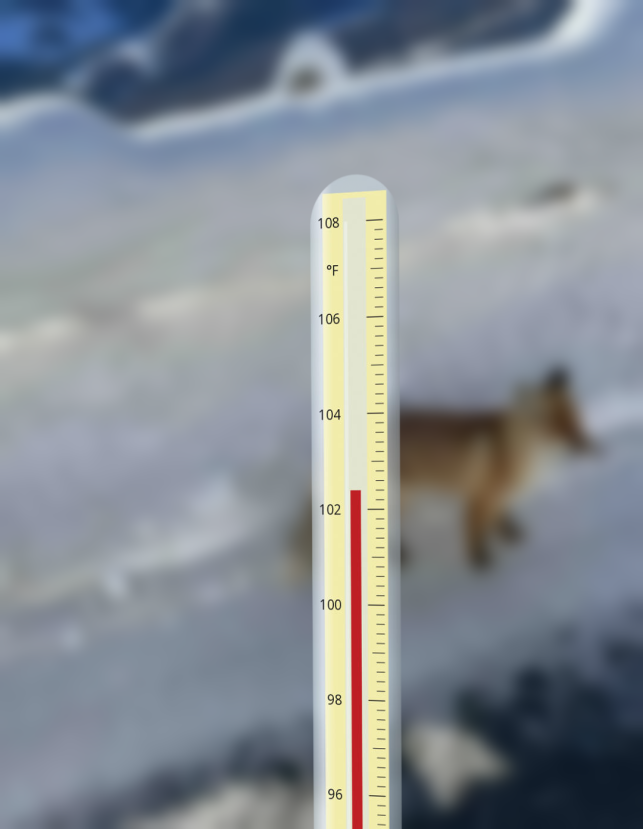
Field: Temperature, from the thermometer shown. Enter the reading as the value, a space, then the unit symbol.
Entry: 102.4 °F
